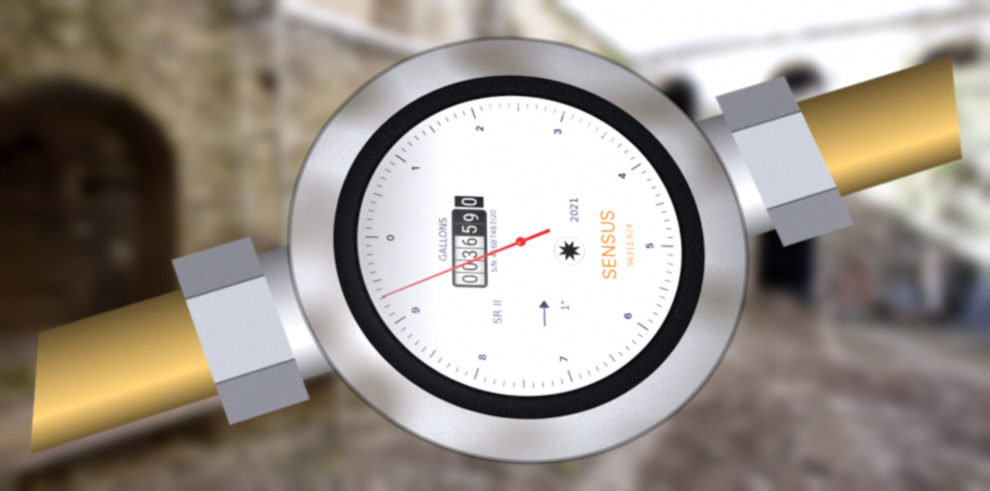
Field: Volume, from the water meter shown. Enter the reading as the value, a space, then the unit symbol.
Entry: 36589.3 gal
